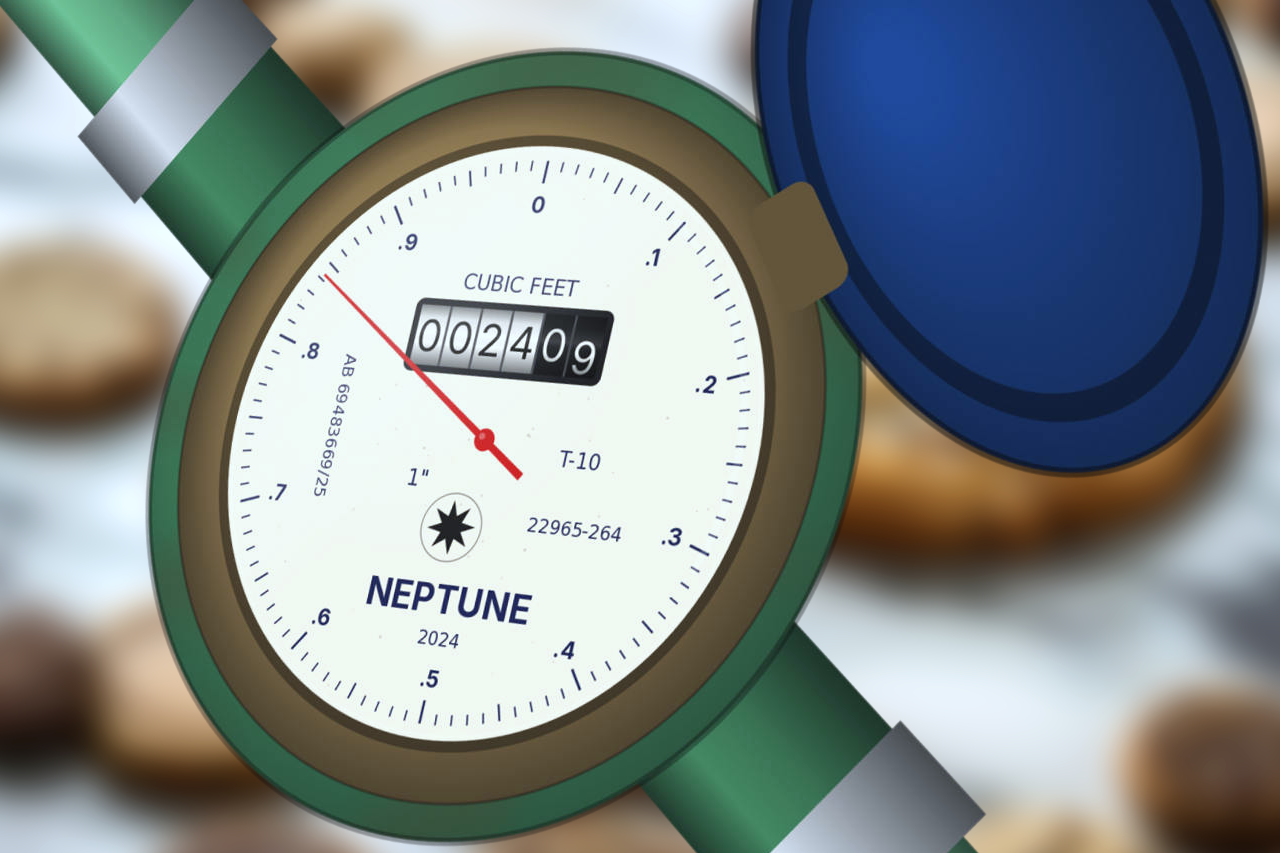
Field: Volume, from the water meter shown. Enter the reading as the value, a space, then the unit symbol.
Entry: 2408.84 ft³
